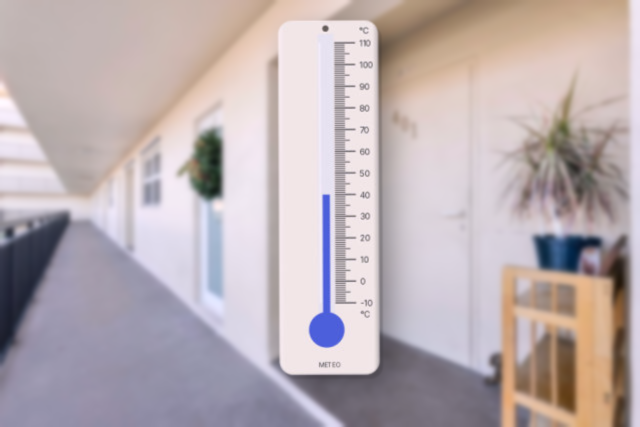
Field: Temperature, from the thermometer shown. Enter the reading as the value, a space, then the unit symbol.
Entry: 40 °C
